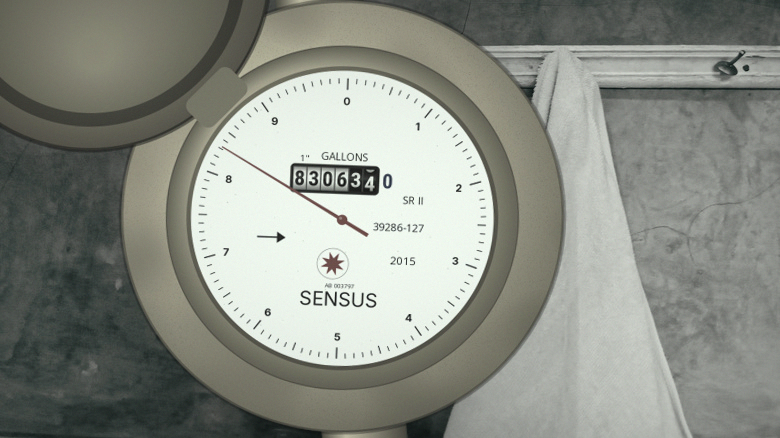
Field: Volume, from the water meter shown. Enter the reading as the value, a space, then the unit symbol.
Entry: 8306338.3 gal
